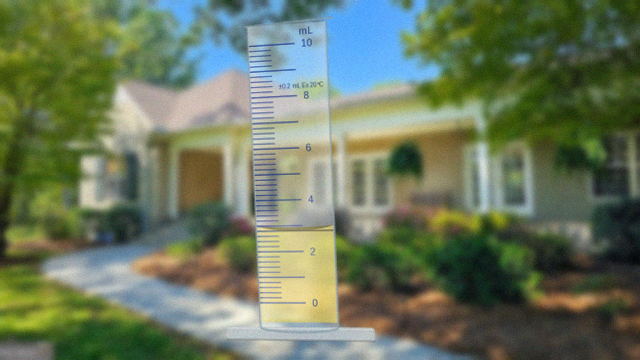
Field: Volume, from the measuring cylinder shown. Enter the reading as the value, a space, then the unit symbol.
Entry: 2.8 mL
